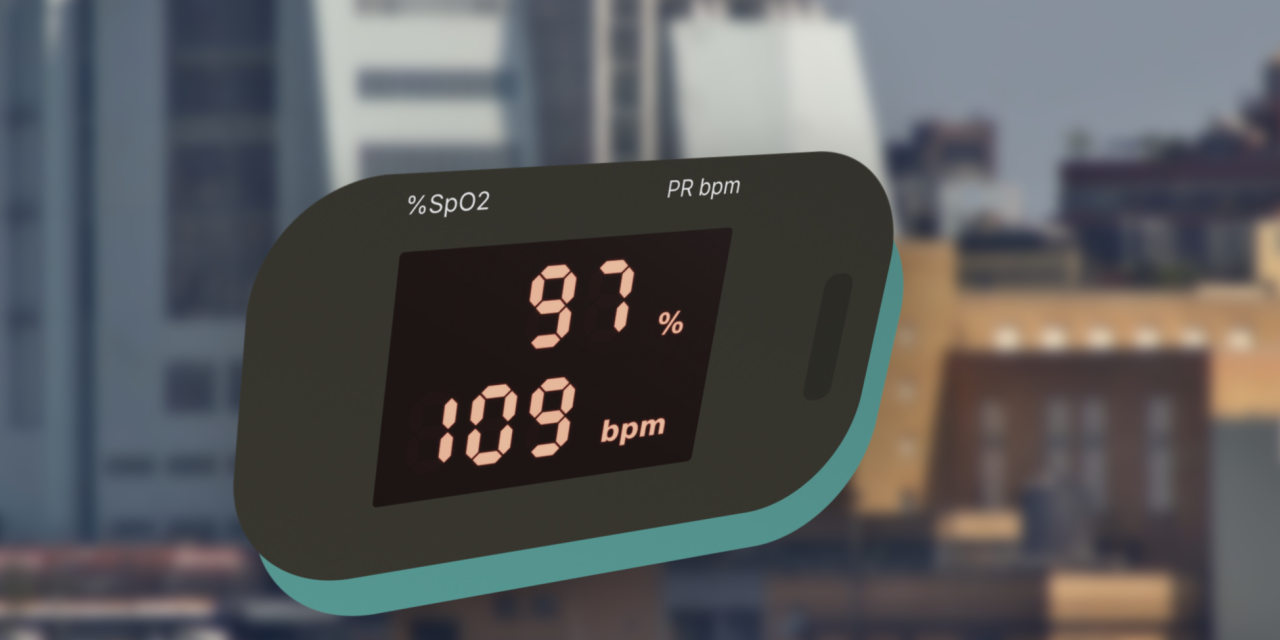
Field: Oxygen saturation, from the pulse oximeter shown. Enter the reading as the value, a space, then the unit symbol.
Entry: 97 %
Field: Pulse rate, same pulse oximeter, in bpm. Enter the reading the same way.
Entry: 109 bpm
